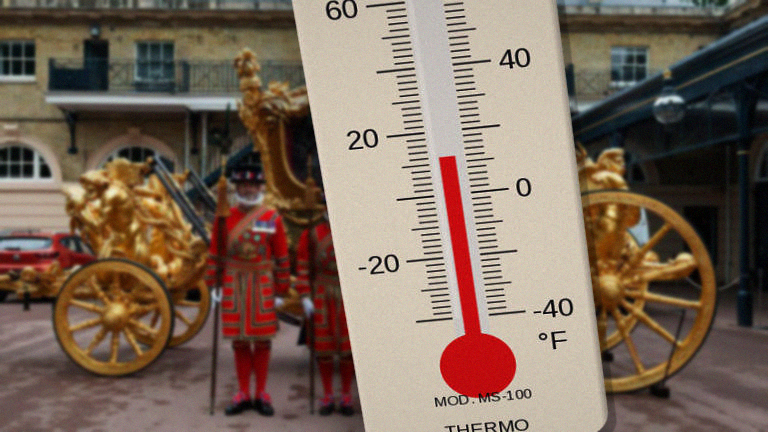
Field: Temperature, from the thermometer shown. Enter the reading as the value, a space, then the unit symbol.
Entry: 12 °F
